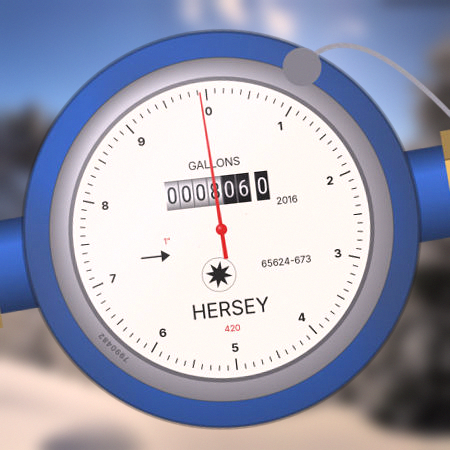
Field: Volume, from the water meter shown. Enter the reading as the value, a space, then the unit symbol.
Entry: 8059.9 gal
